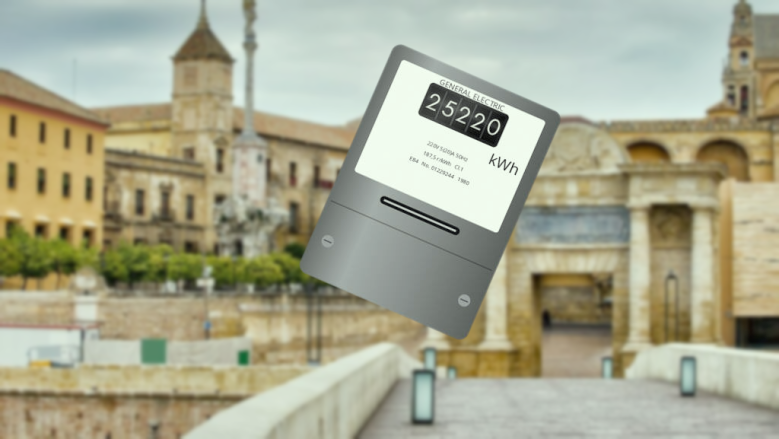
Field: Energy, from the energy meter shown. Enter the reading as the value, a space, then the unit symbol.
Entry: 25220 kWh
